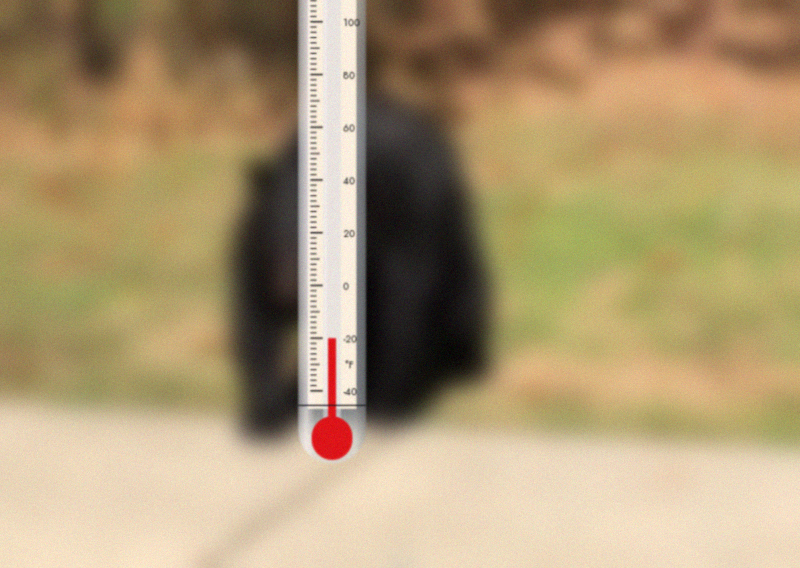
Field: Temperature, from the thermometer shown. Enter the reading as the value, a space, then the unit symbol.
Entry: -20 °F
